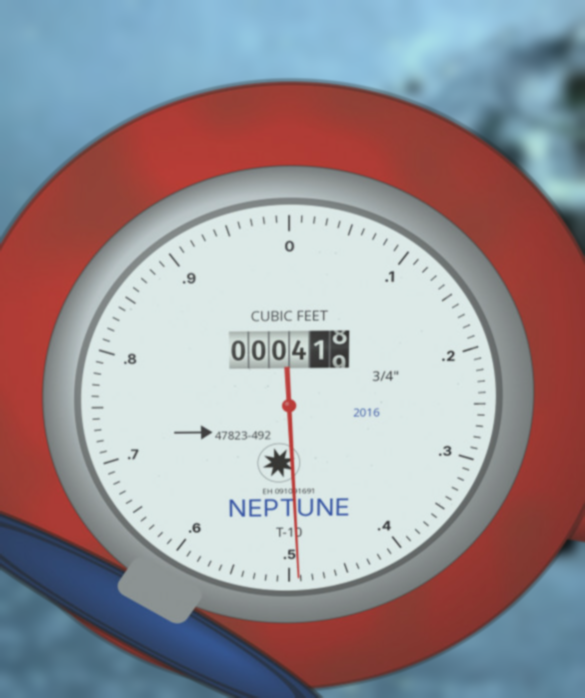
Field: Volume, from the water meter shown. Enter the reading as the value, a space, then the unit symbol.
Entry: 418.49 ft³
